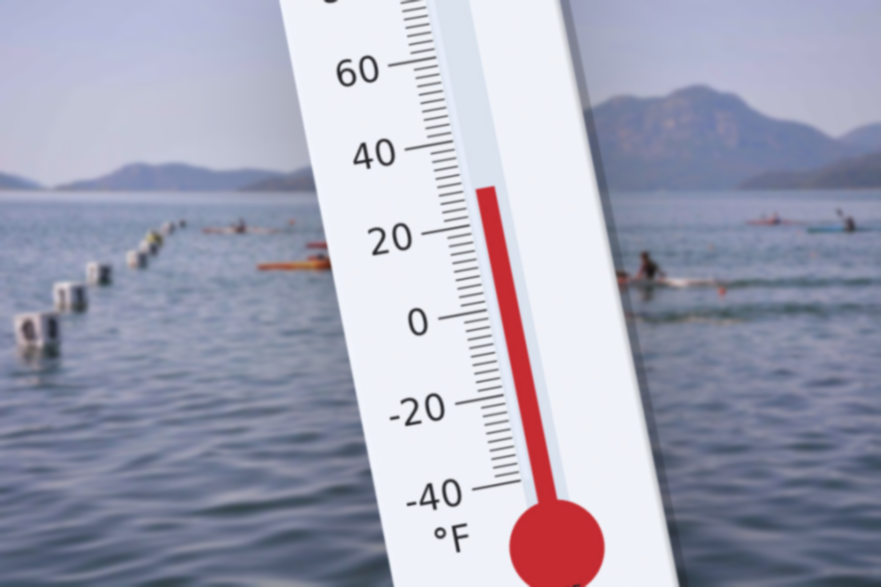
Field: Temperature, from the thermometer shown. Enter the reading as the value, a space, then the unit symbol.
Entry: 28 °F
